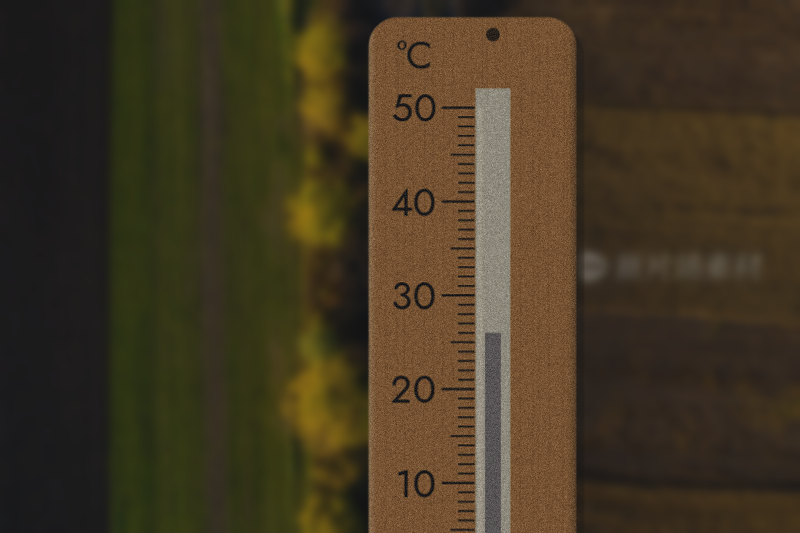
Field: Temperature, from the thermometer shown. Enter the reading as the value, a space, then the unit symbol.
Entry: 26 °C
